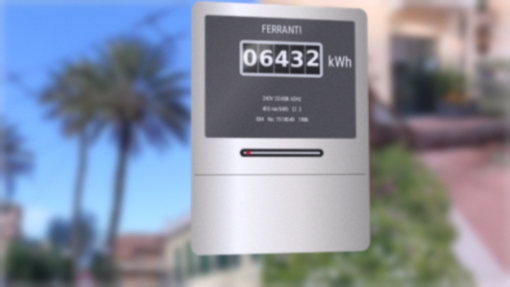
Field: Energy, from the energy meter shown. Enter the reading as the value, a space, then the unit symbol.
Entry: 6432 kWh
